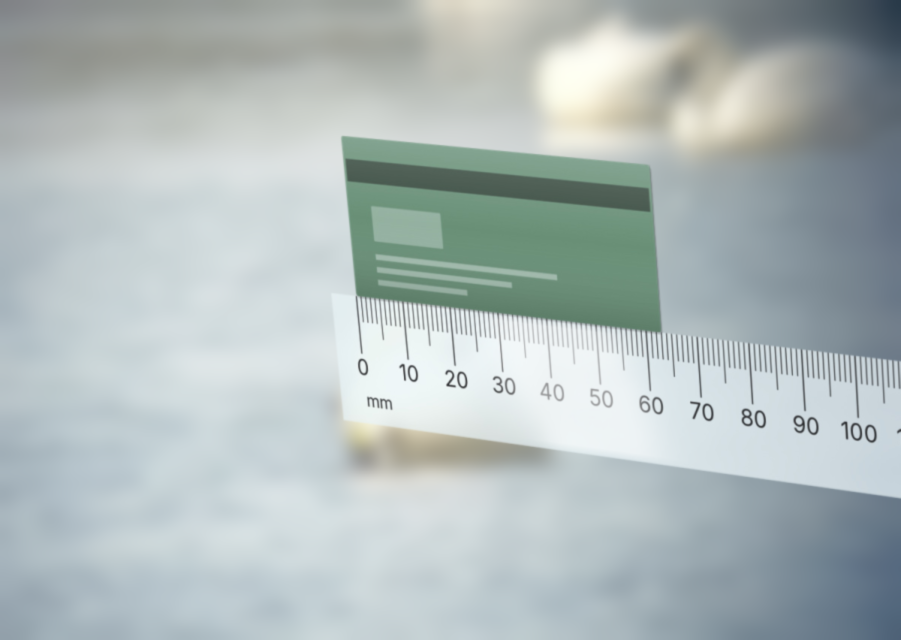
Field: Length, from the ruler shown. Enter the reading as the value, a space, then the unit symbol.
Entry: 63 mm
